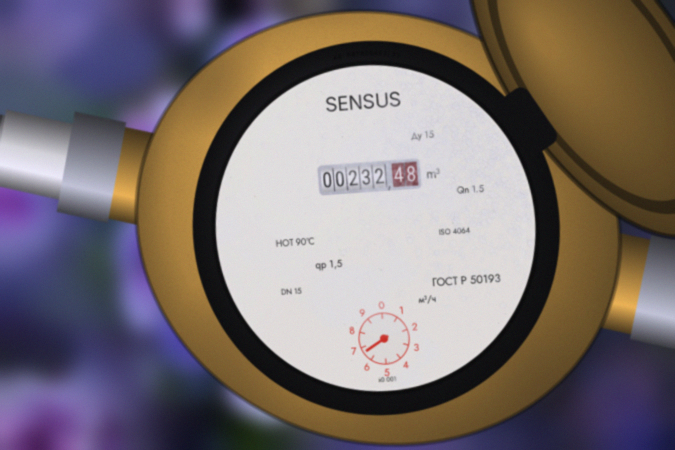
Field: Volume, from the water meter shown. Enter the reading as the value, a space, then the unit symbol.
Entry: 232.486 m³
